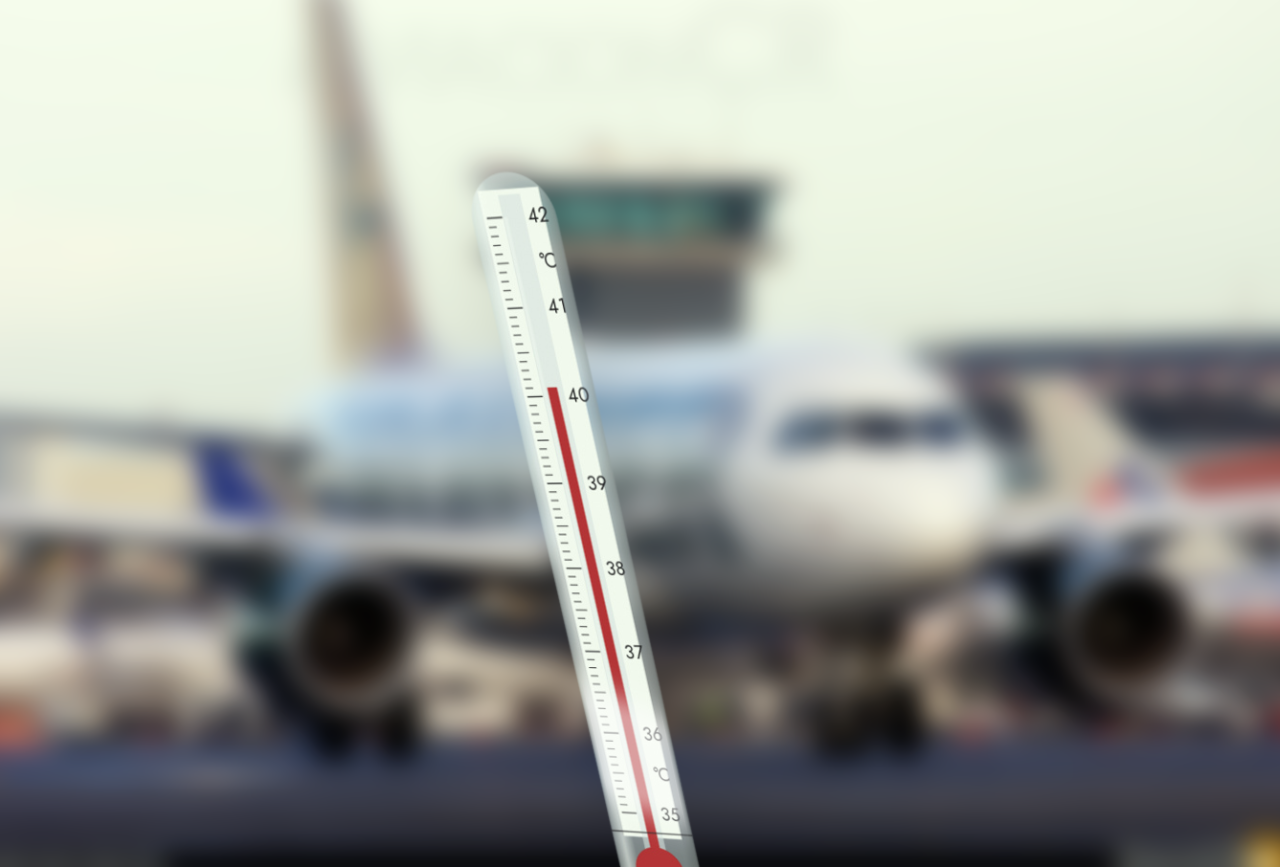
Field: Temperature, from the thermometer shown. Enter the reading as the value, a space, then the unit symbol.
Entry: 40.1 °C
